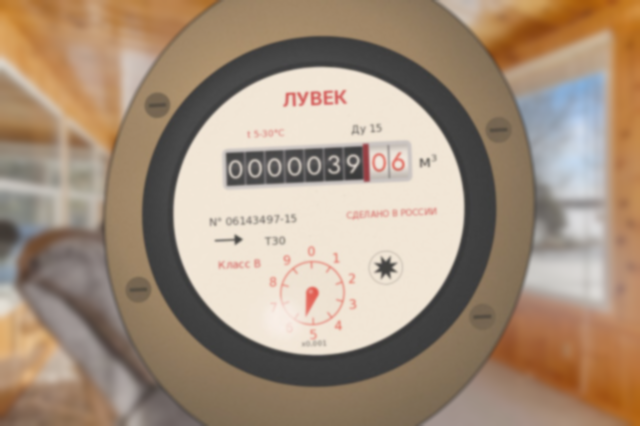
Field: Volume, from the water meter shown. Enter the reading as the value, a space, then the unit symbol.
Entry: 39.065 m³
